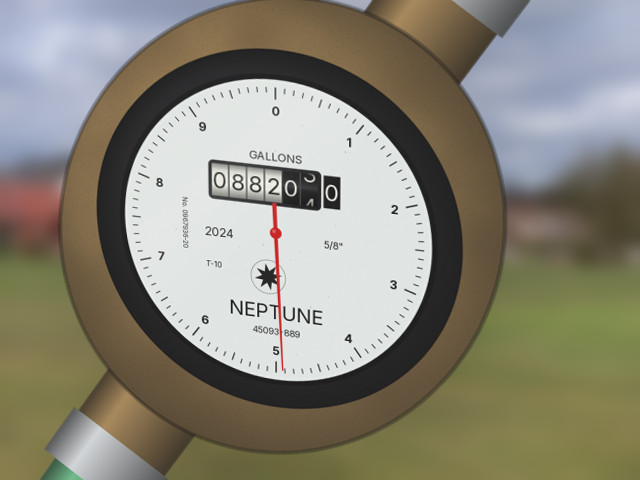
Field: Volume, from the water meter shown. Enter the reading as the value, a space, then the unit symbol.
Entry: 882034.9 gal
